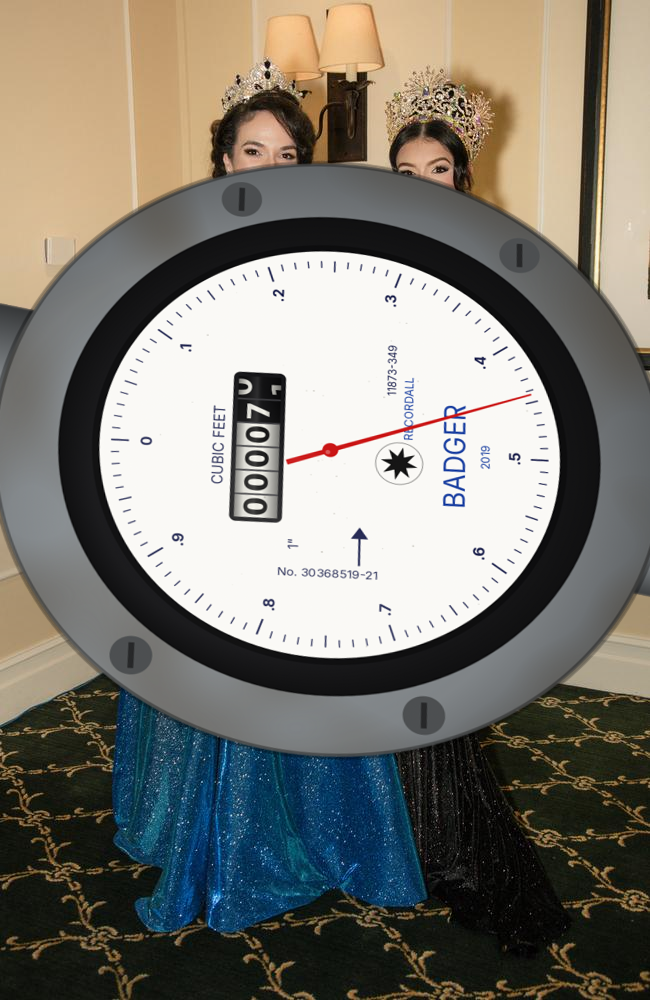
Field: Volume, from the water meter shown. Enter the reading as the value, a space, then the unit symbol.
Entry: 70.44 ft³
